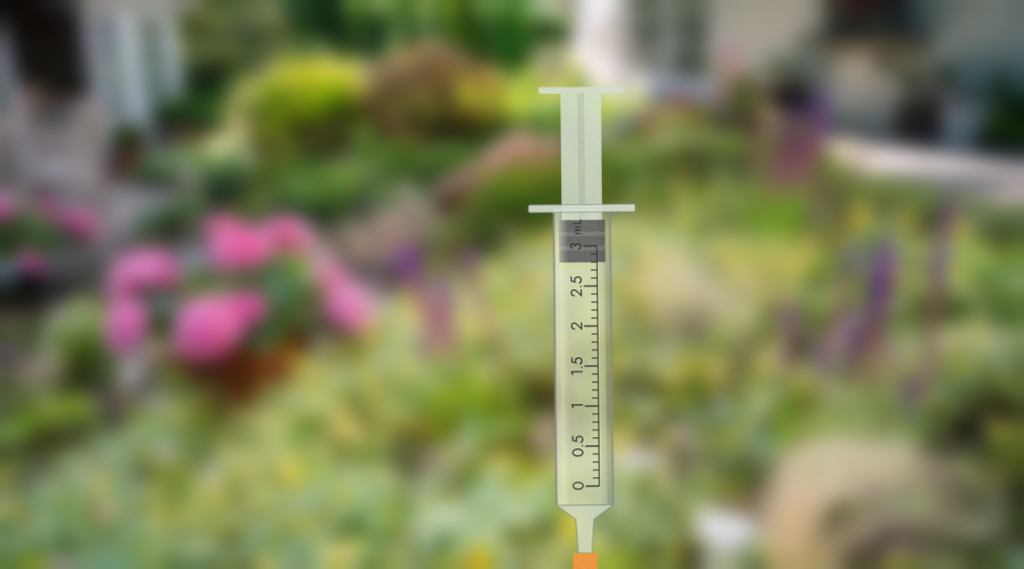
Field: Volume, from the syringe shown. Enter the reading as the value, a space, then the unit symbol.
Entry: 2.8 mL
